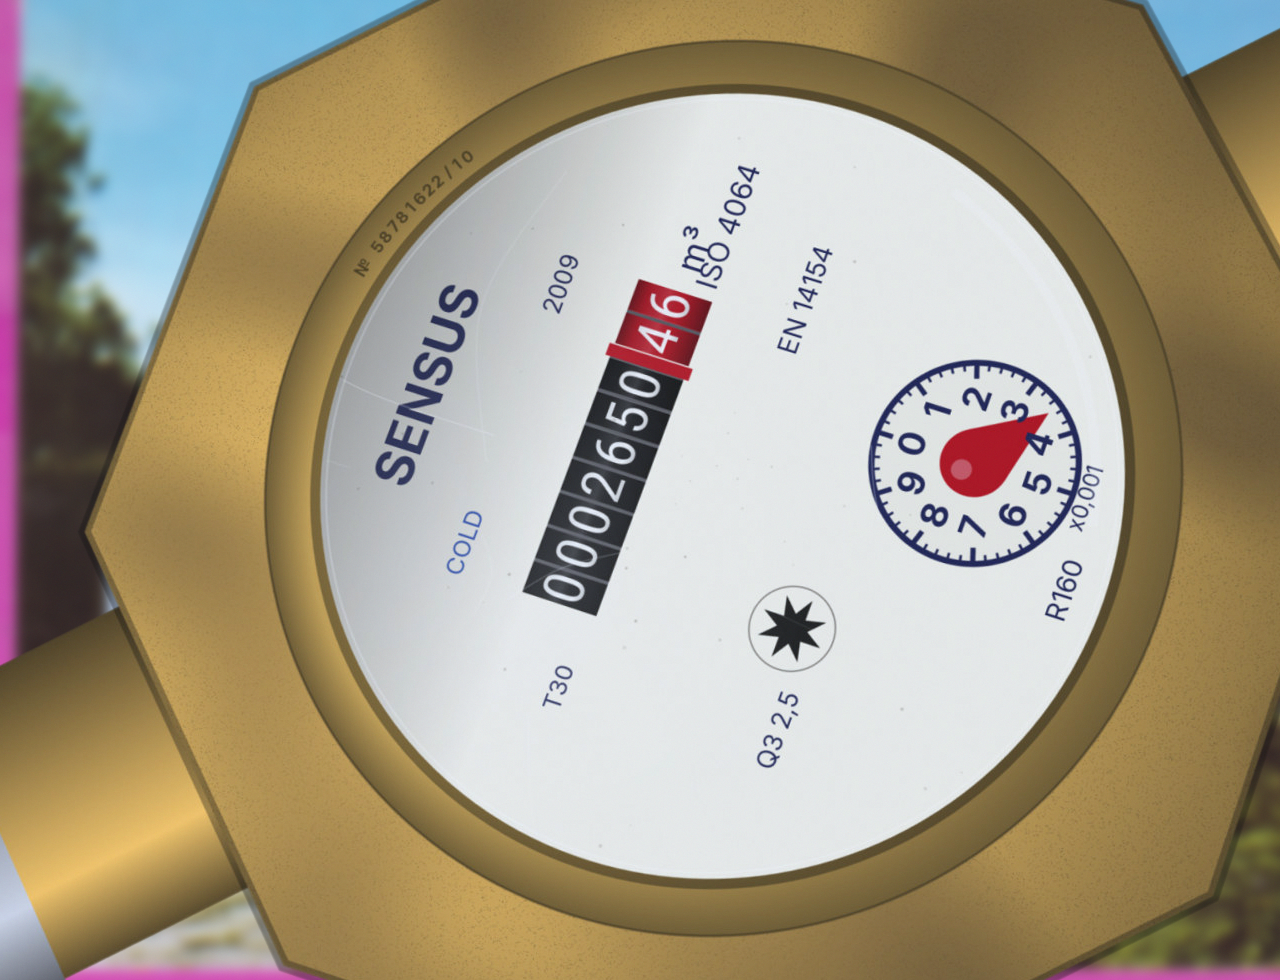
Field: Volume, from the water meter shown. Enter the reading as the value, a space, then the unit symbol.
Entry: 2650.463 m³
